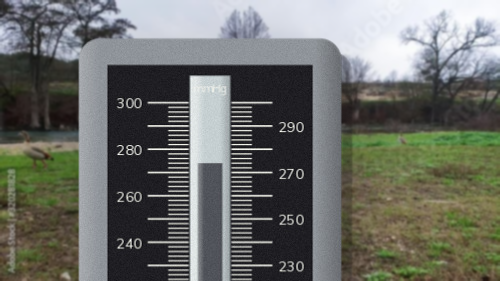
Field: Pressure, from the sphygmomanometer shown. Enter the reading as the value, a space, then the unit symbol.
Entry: 274 mmHg
